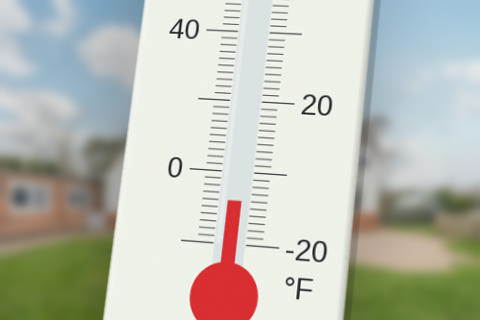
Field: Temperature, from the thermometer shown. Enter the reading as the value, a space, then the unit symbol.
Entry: -8 °F
